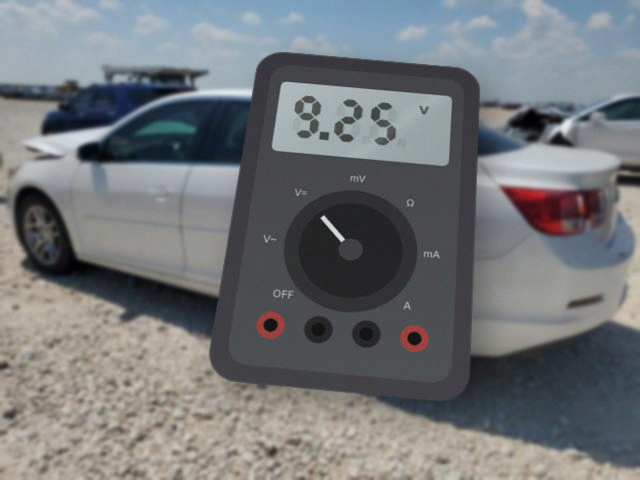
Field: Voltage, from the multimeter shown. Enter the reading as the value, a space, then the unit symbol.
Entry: 9.25 V
